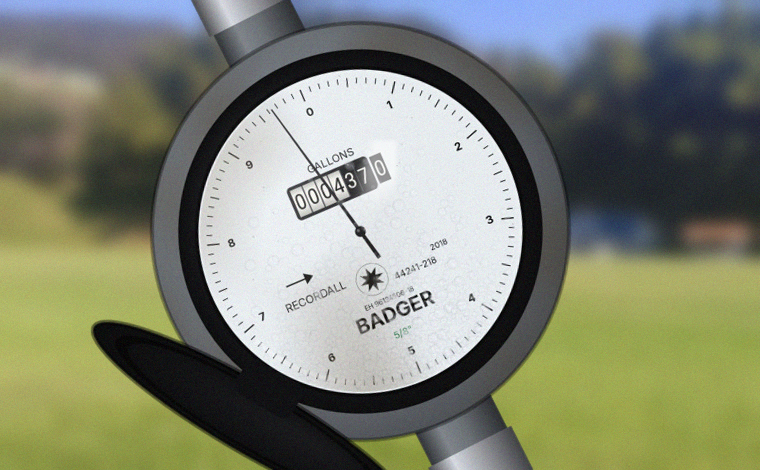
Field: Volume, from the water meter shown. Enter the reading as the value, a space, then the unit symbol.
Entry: 4369.6 gal
